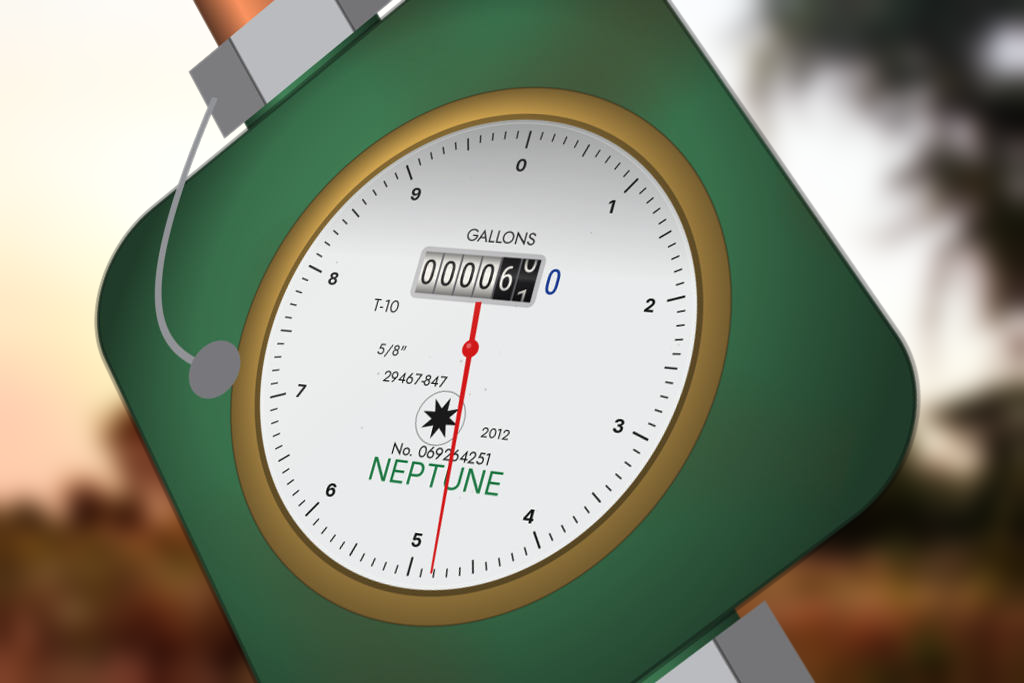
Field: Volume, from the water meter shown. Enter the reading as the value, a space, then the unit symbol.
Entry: 604.8 gal
